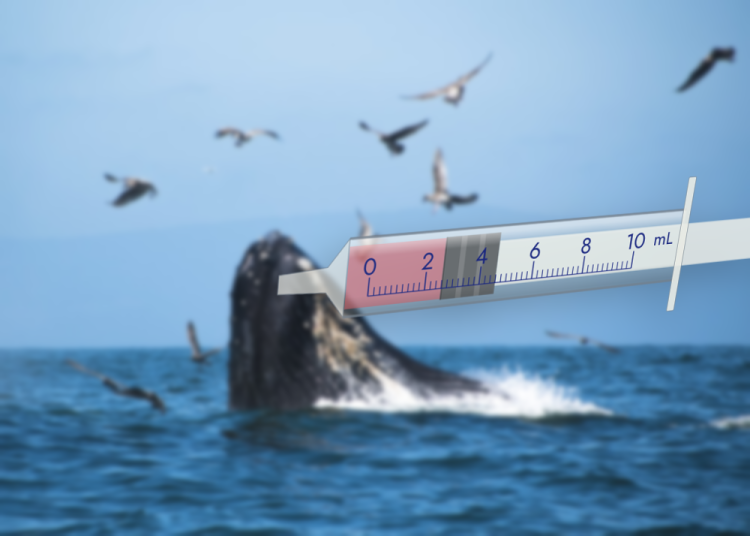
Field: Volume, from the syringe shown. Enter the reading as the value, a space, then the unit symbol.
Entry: 2.6 mL
